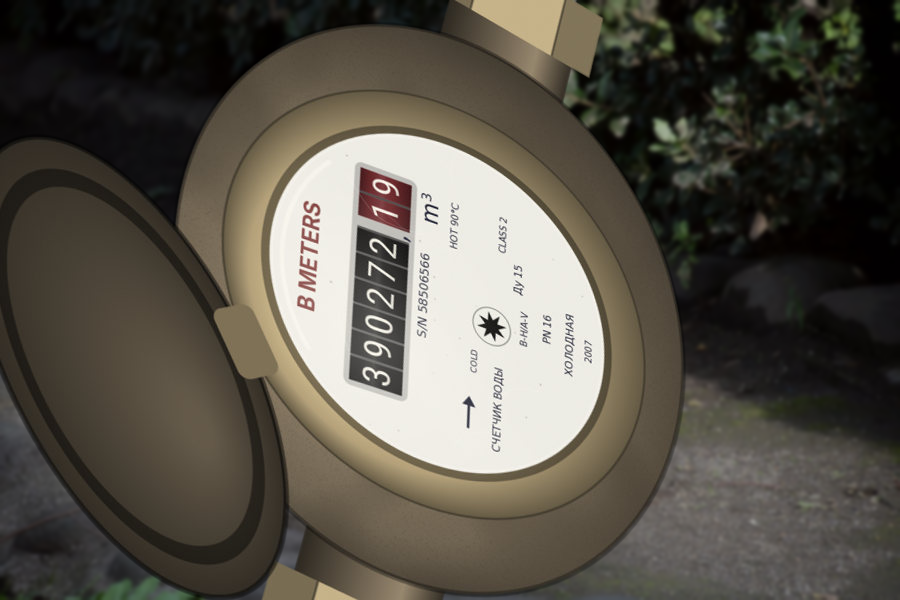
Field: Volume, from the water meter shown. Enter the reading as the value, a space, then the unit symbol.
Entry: 390272.19 m³
